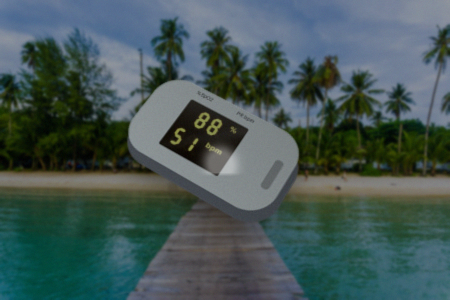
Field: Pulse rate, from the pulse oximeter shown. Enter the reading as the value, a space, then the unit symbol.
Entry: 51 bpm
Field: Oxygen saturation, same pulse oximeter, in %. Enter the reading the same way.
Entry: 88 %
